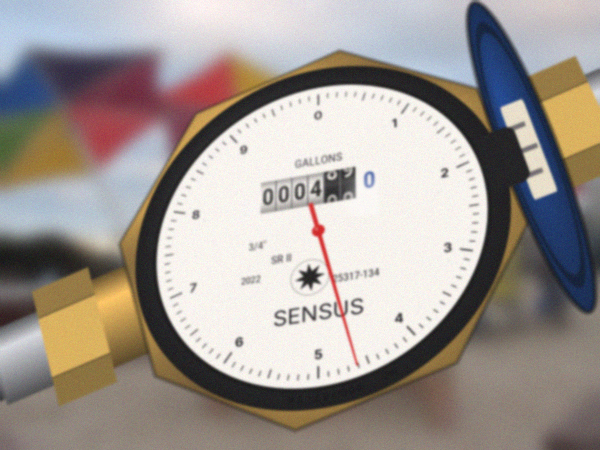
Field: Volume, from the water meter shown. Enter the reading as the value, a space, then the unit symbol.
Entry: 4894.6 gal
